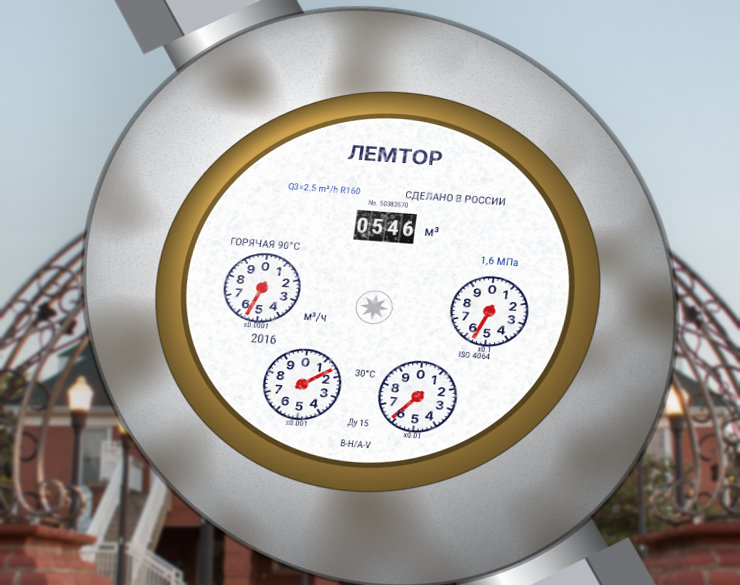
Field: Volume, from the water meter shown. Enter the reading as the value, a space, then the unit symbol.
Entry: 546.5615 m³
